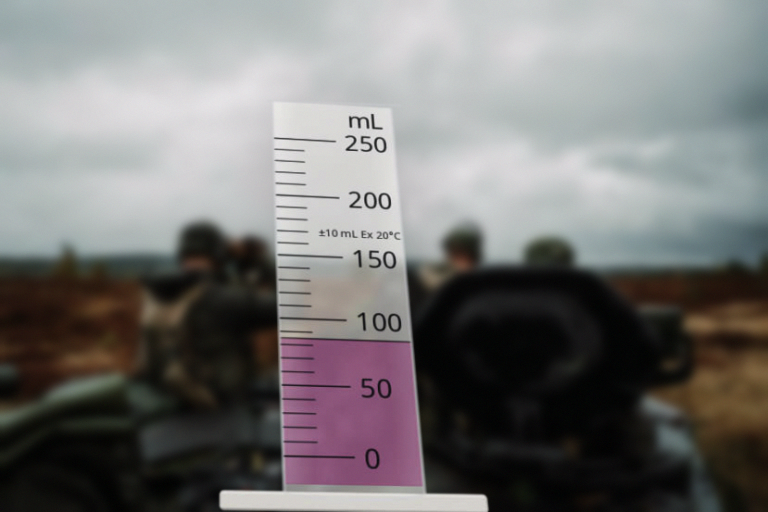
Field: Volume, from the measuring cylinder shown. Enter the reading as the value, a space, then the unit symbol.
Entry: 85 mL
